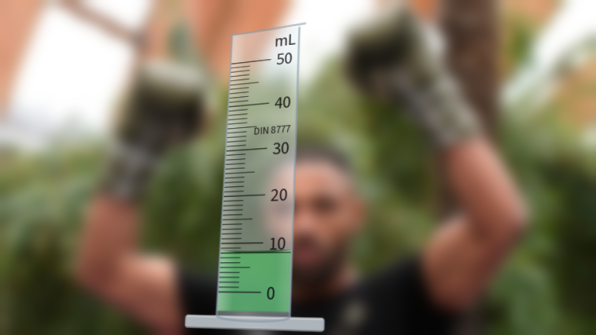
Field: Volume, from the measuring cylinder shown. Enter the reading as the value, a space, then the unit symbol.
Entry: 8 mL
